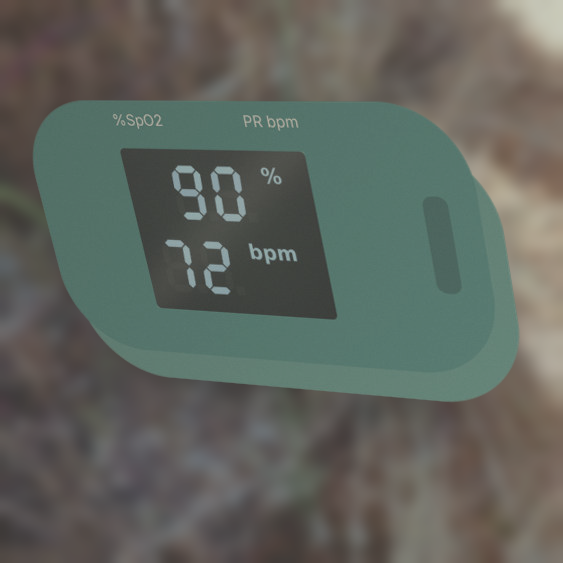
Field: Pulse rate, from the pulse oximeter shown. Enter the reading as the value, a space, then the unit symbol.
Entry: 72 bpm
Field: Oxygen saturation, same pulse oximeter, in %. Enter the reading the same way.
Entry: 90 %
